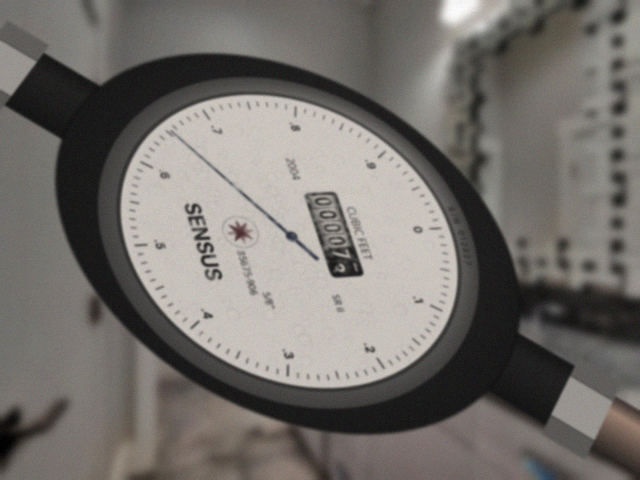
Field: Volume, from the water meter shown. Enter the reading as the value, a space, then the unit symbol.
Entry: 72.65 ft³
